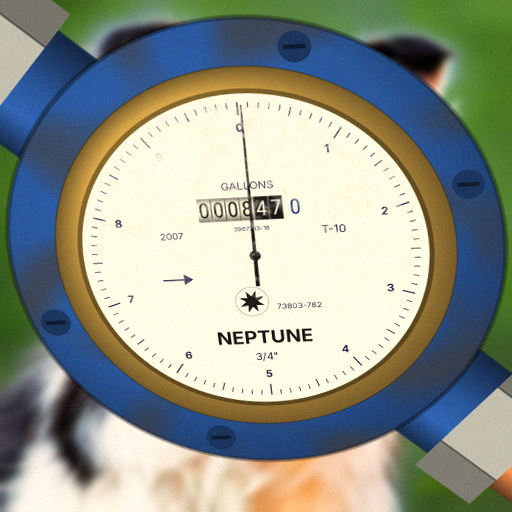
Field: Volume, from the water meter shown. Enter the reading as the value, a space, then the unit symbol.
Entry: 8470.0 gal
